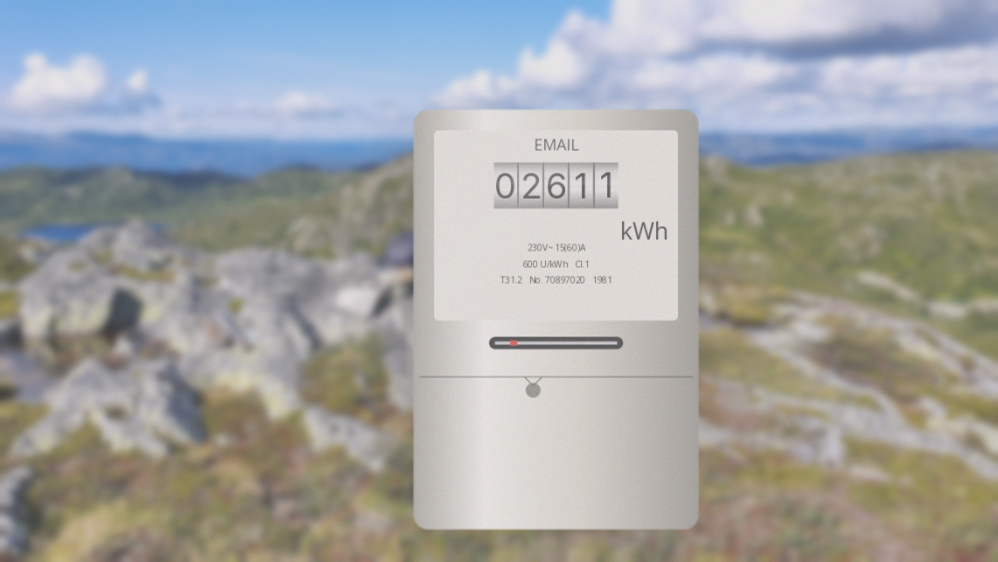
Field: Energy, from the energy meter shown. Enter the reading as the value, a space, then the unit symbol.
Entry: 2611 kWh
